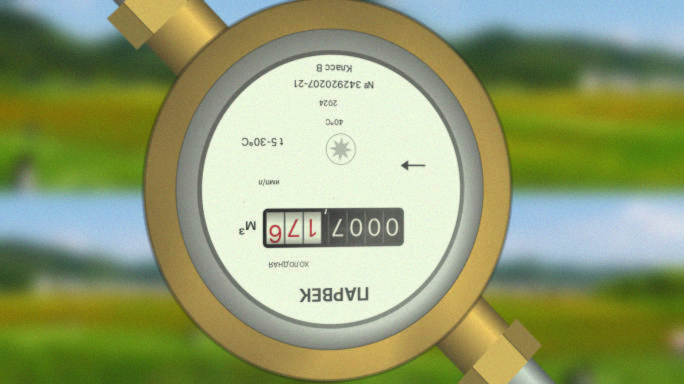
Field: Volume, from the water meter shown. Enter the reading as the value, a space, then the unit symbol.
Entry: 7.176 m³
